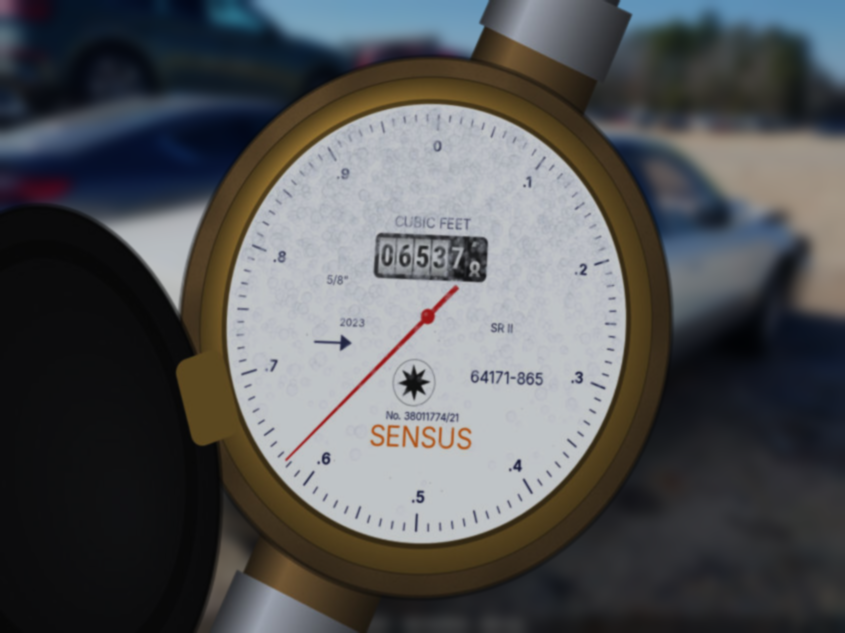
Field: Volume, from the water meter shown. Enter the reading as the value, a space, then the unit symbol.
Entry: 65377.62 ft³
